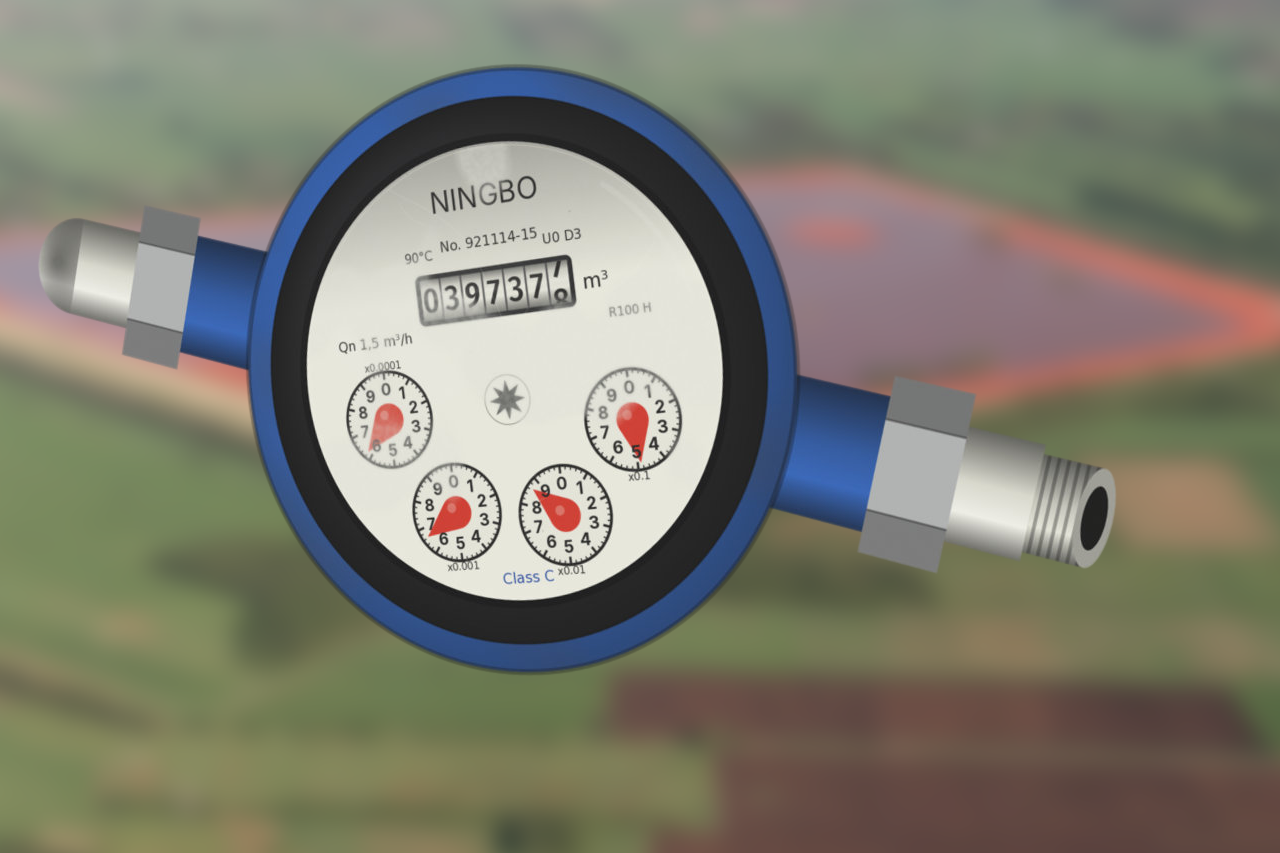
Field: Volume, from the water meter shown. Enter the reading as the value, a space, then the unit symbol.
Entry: 397377.4866 m³
